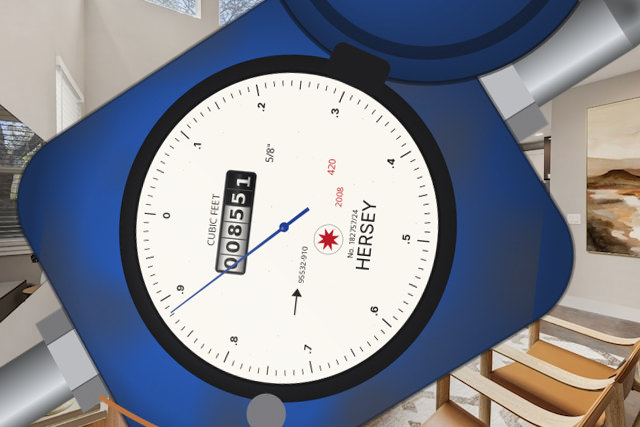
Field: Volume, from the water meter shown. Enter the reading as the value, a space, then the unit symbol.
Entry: 8550.88 ft³
